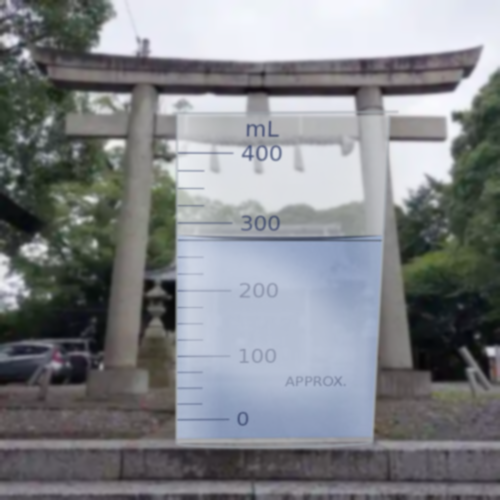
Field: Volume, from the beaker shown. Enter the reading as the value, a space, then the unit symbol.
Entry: 275 mL
